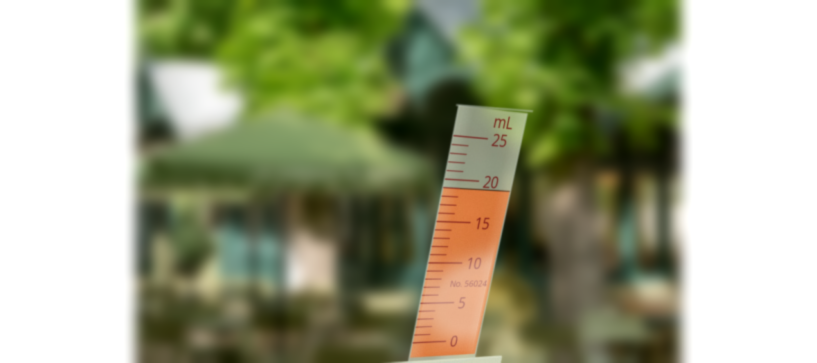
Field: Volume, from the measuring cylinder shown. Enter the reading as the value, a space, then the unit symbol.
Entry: 19 mL
